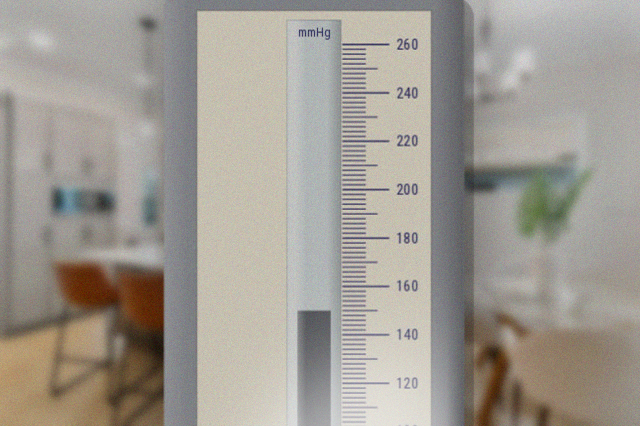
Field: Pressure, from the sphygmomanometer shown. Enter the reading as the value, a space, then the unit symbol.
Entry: 150 mmHg
